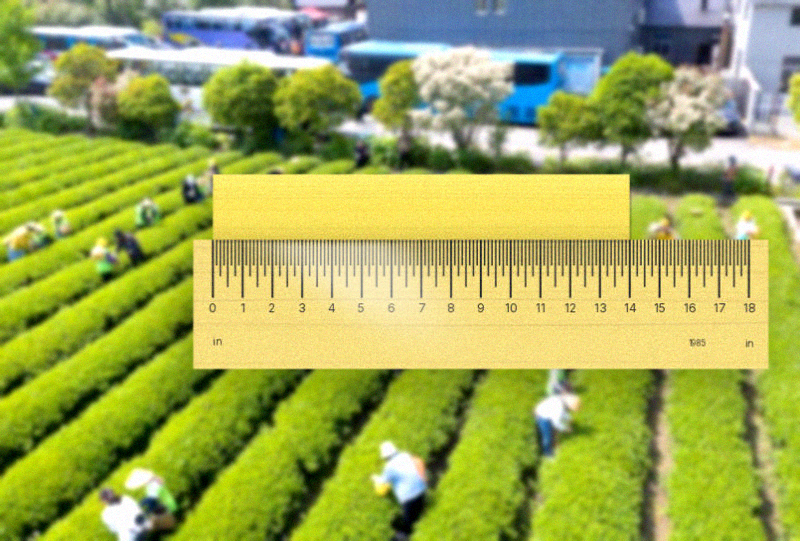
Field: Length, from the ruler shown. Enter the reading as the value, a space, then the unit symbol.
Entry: 14 in
